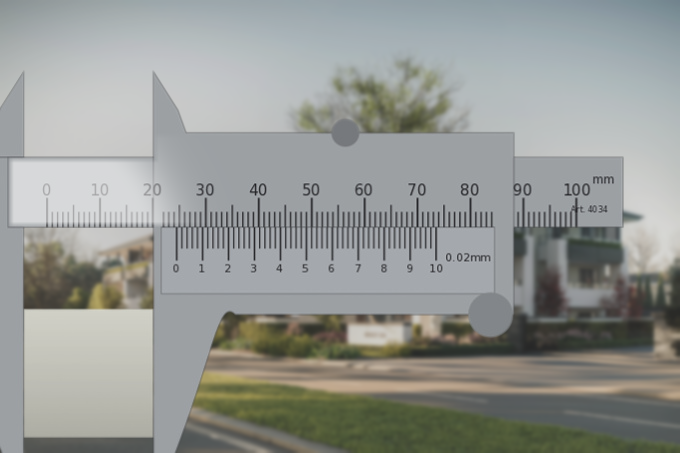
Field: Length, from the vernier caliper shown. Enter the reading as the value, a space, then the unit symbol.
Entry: 24.5 mm
